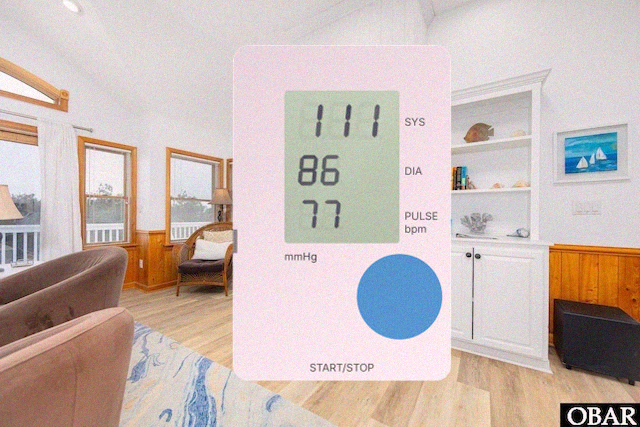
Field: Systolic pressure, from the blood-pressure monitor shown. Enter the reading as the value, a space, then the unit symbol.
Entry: 111 mmHg
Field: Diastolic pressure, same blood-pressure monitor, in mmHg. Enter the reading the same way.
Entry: 86 mmHg
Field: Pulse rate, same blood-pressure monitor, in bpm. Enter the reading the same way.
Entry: 77 bpm
